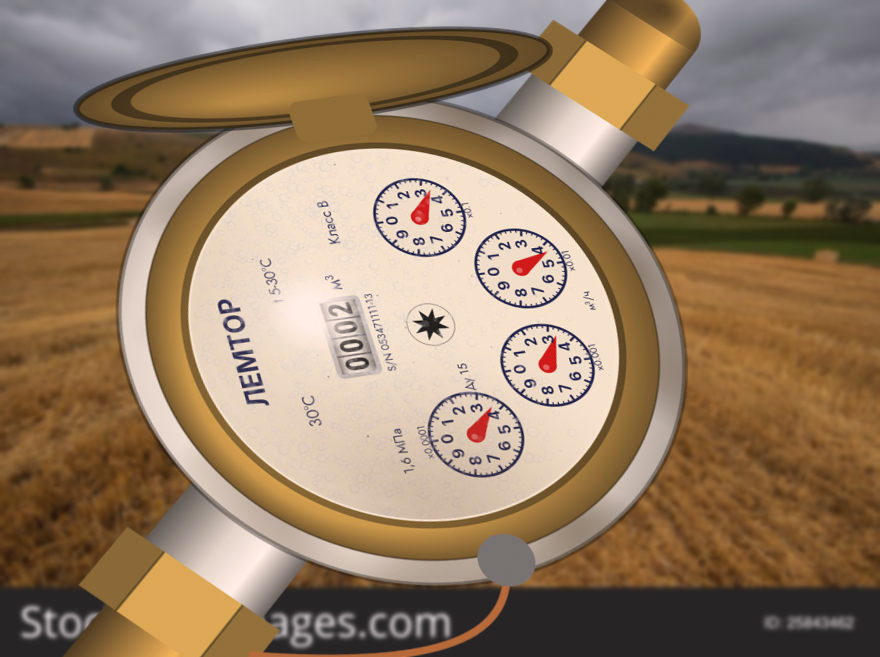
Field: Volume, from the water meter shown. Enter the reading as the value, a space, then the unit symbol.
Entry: 2.3433 m³
